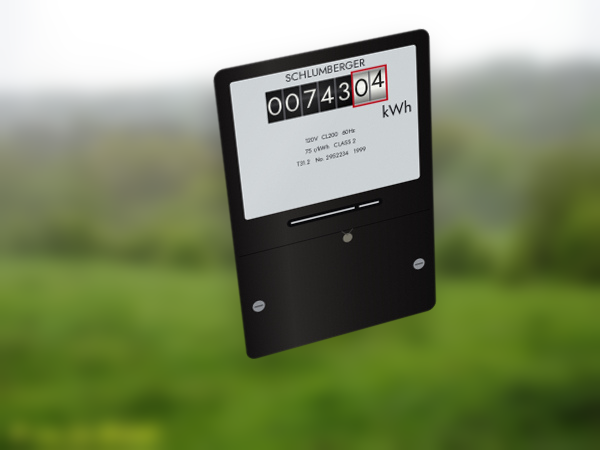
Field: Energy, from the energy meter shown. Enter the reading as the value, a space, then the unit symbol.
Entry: 743.04 kWh
